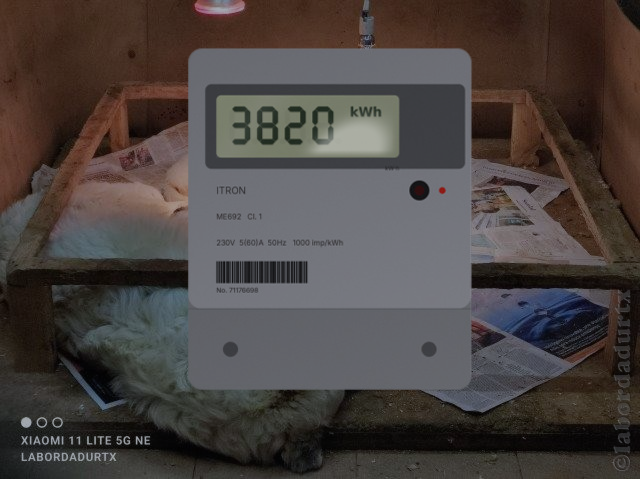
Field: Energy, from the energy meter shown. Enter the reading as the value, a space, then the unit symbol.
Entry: 3820 kWh
